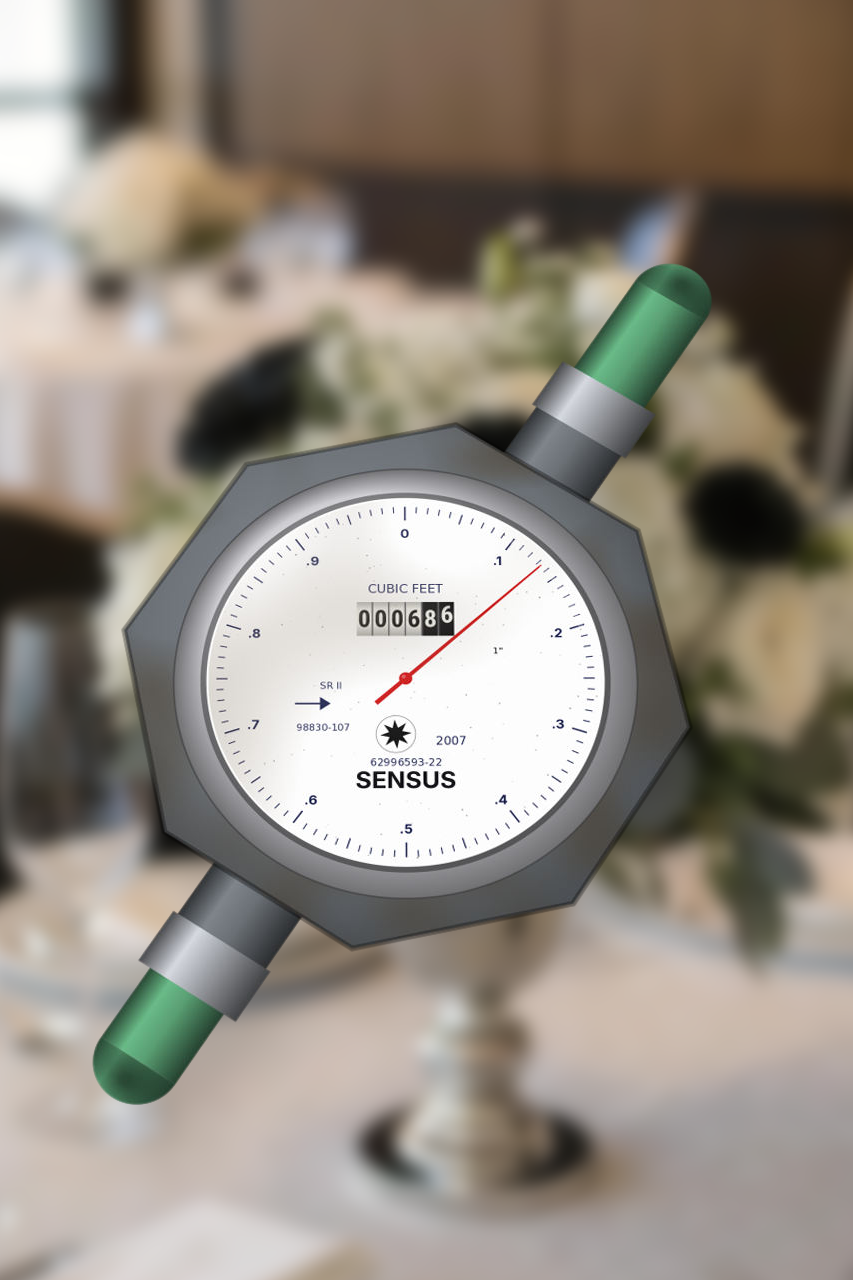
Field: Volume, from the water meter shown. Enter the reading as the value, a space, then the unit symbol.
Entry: 686.13 ft³
